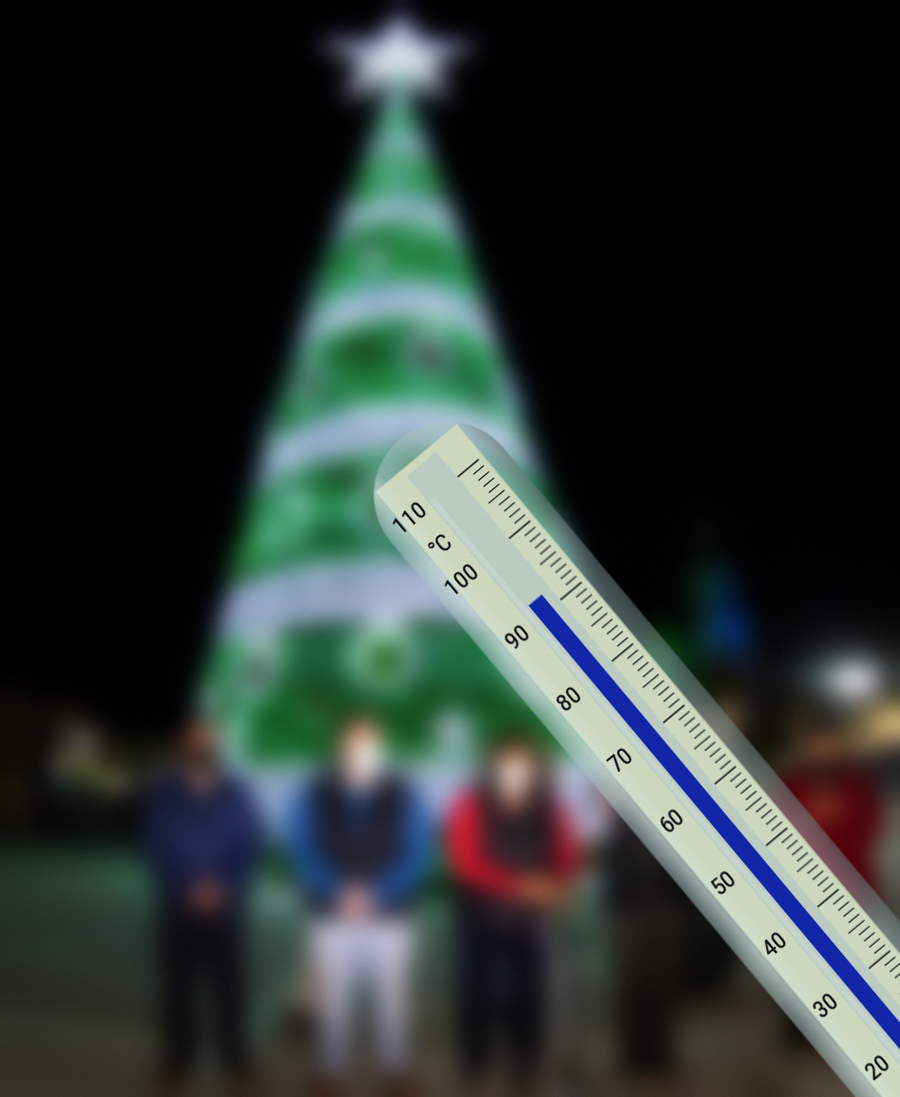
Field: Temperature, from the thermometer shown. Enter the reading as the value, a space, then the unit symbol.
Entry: 92 °C
